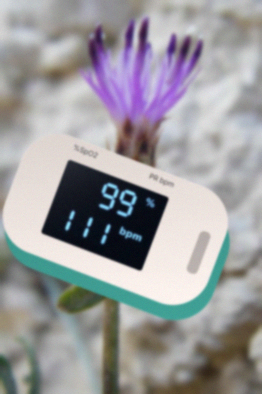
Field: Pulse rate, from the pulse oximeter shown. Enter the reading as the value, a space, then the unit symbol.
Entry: 111 bpm
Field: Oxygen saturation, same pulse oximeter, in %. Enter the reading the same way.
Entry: 99 %
